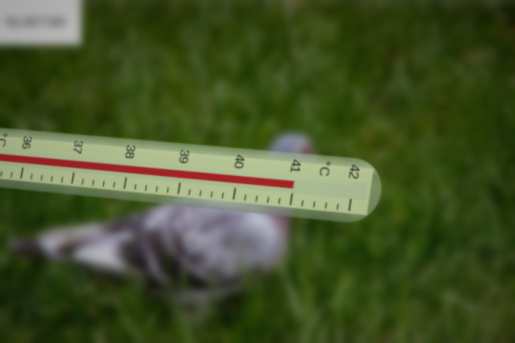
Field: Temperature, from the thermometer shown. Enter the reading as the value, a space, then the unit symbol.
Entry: 41 °C
